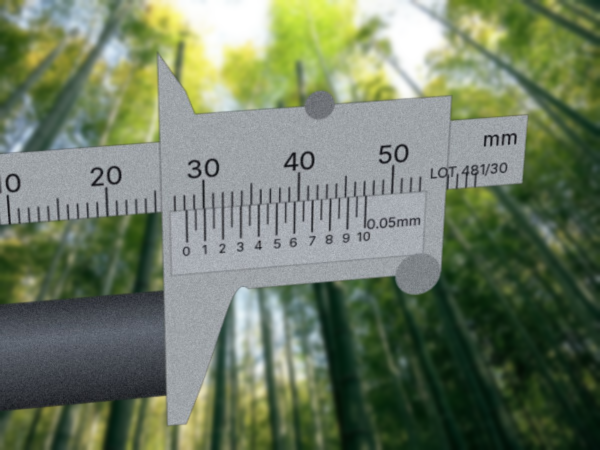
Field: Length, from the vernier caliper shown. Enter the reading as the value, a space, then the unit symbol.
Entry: 28.2 mm
